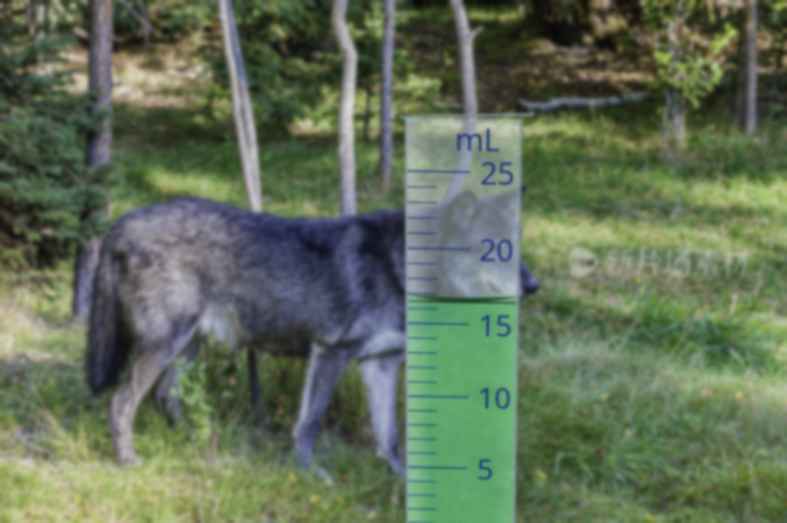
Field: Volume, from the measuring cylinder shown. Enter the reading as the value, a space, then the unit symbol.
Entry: 16.5 mL
